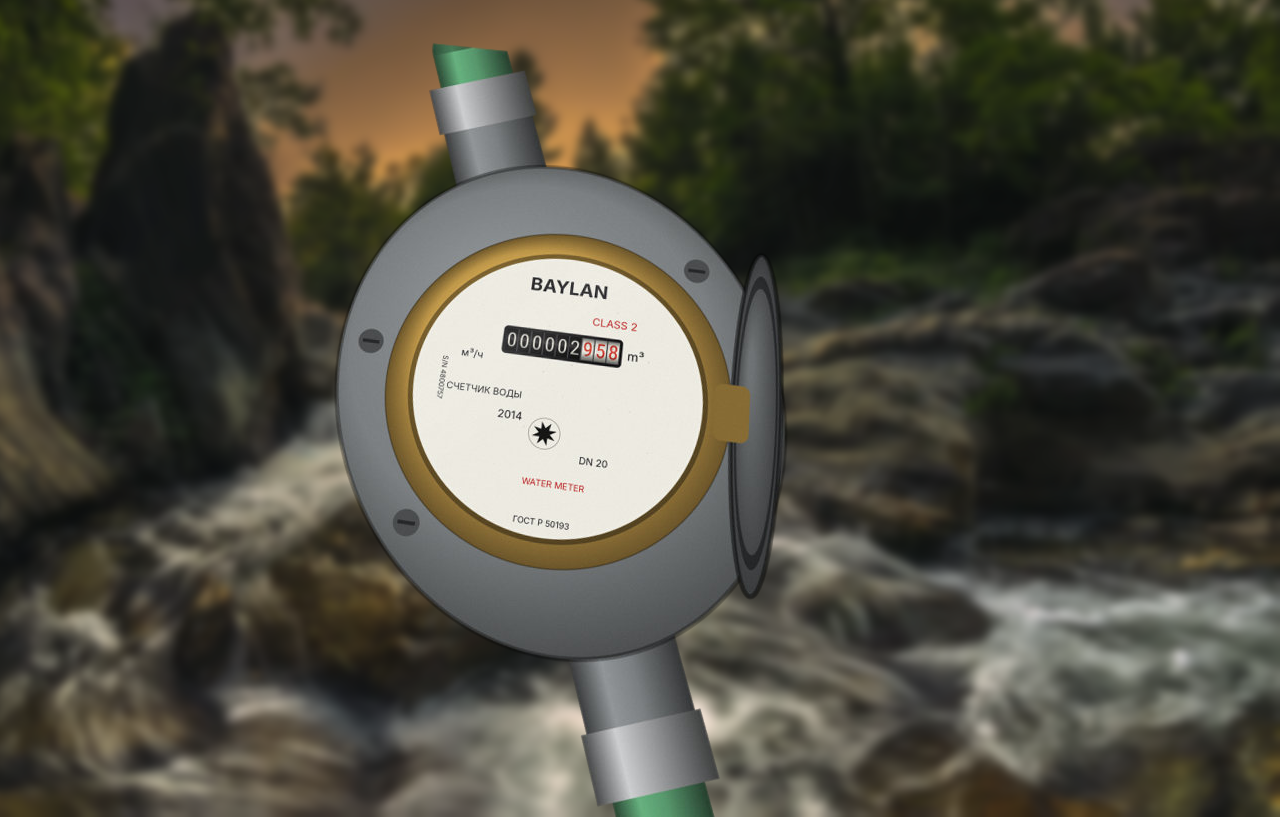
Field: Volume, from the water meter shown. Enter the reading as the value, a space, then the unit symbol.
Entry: 2.958 m³
